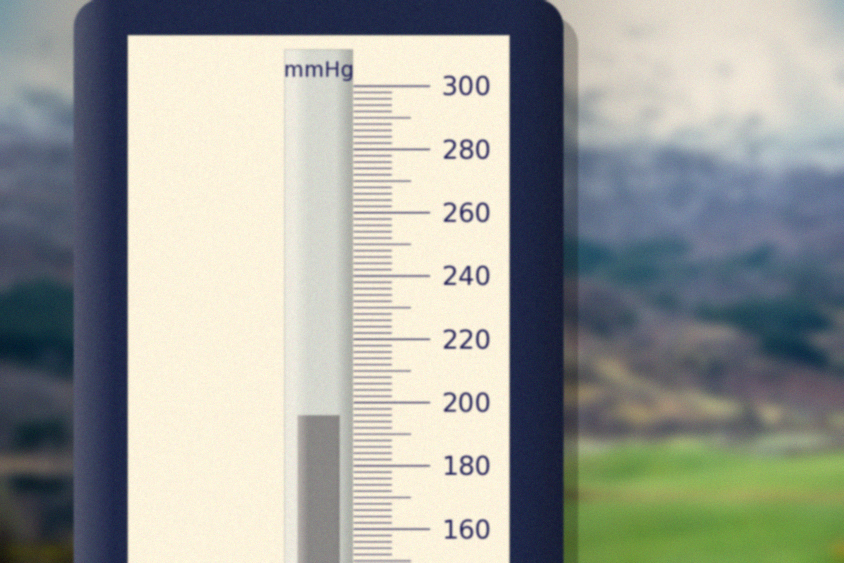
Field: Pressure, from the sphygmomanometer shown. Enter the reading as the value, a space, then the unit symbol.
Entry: 196 mmHg
